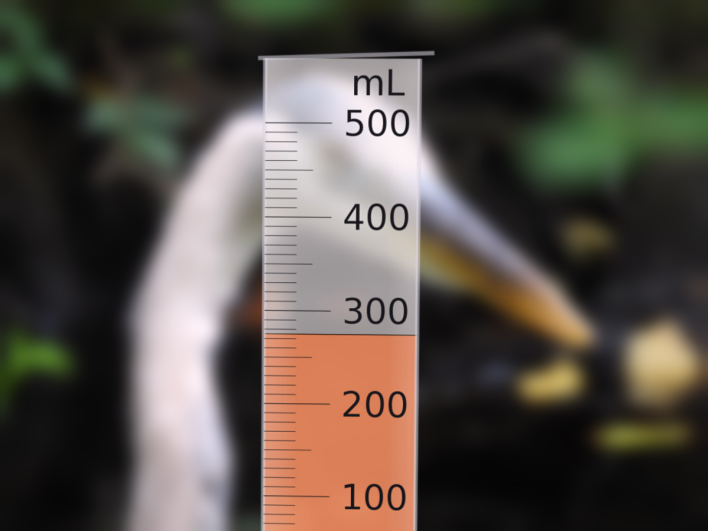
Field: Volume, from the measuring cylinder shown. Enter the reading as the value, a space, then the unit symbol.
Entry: 275 mL
